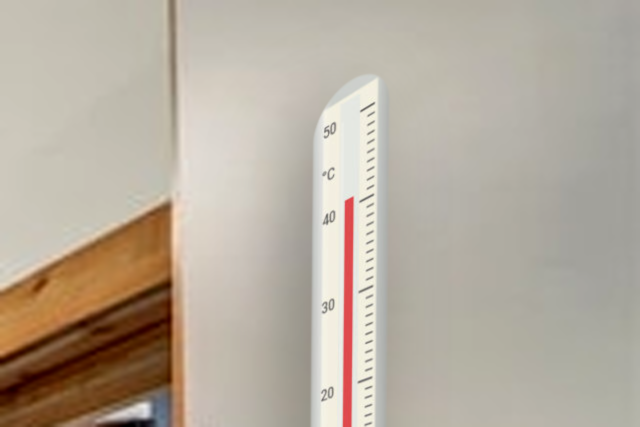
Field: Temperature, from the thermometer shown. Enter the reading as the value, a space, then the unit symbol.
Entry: 41 °C
